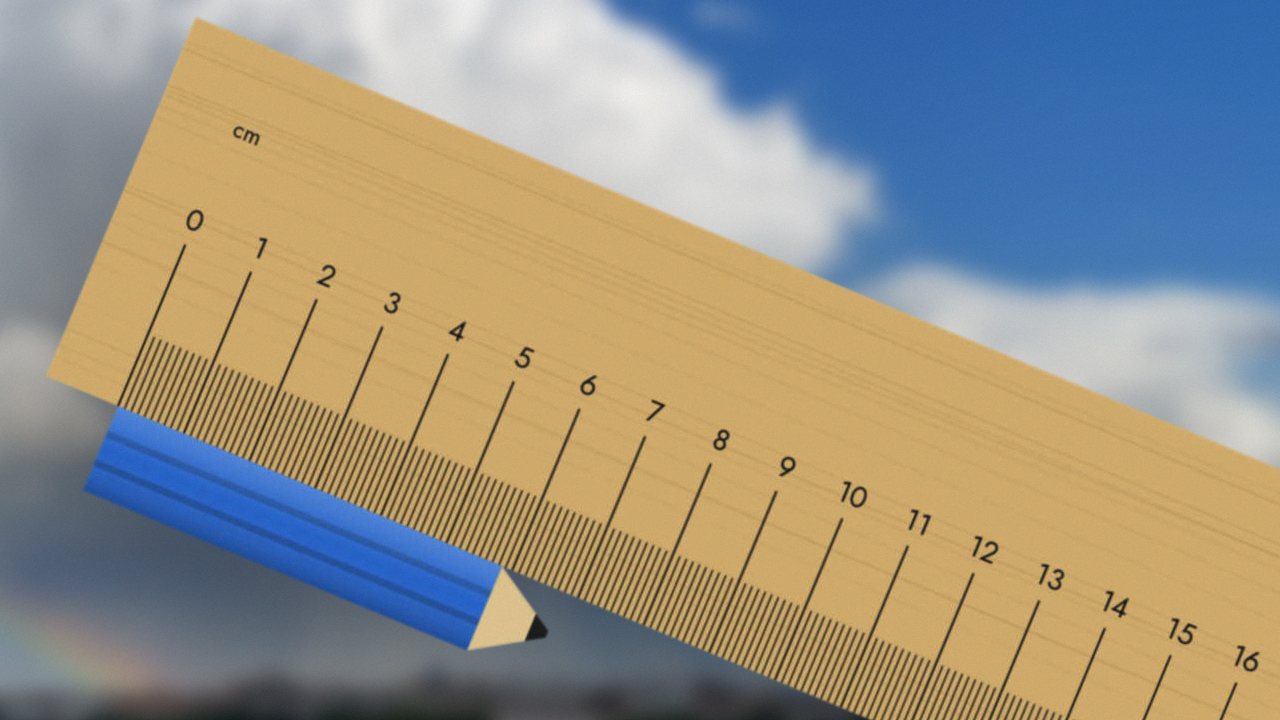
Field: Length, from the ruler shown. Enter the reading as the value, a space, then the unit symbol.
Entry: 6.8 cm
